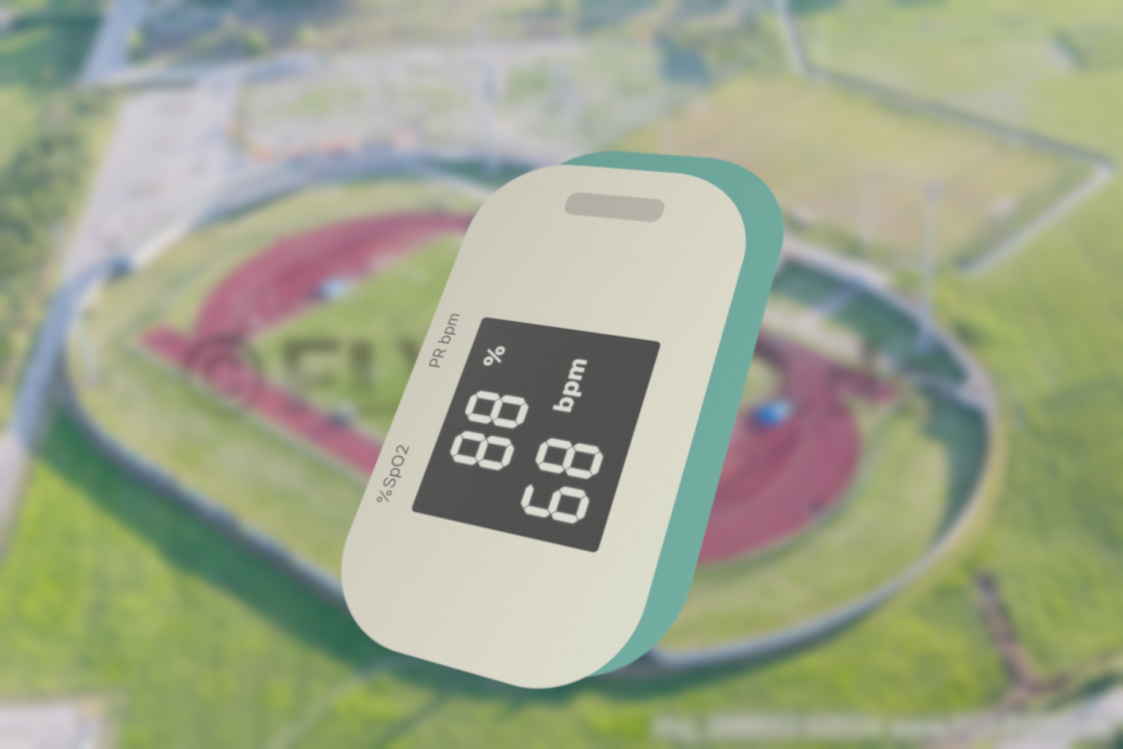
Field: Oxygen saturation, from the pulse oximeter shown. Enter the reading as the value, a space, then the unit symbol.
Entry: 88 %
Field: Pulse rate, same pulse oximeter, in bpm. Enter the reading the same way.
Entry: 68 bpm
